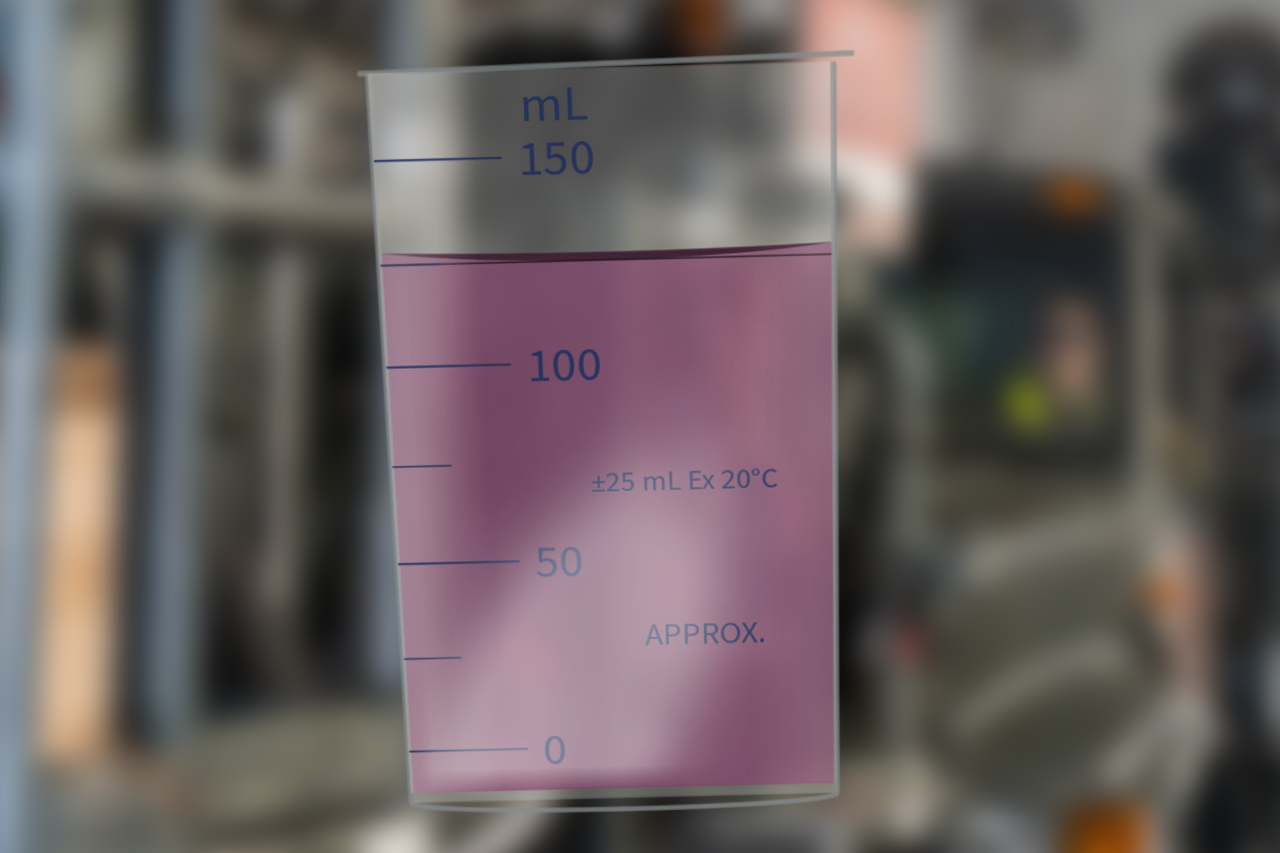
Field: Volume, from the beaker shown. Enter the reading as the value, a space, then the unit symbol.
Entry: 125 mL
